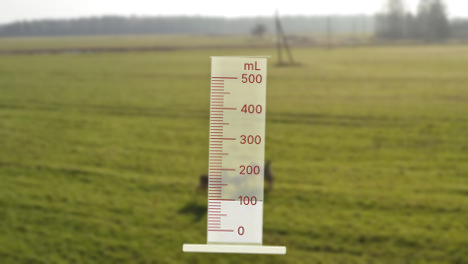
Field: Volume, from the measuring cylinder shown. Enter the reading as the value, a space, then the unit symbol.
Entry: 100 mL
